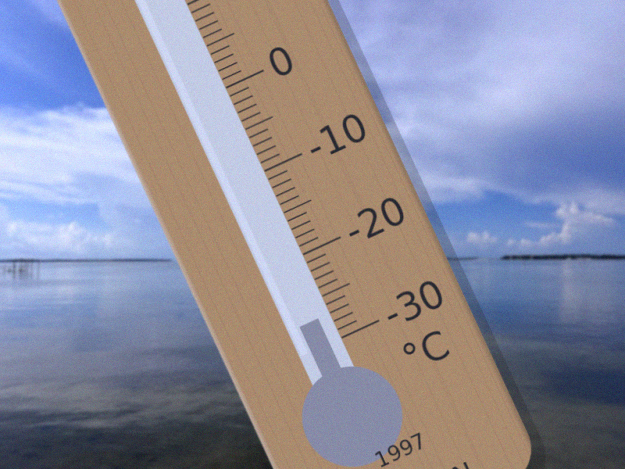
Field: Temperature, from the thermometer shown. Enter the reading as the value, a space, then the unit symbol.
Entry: -27 °C
